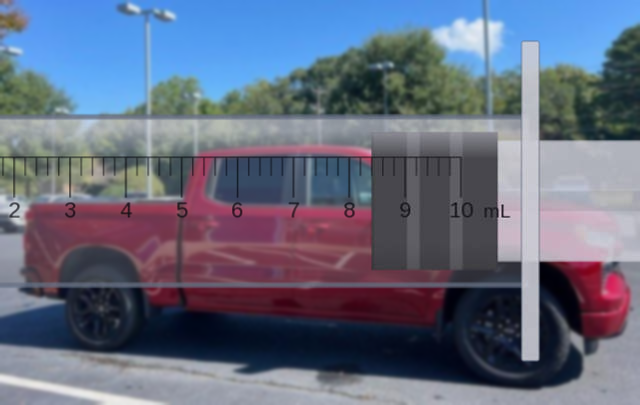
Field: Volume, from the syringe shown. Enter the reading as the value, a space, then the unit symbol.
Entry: 8.4 mL
